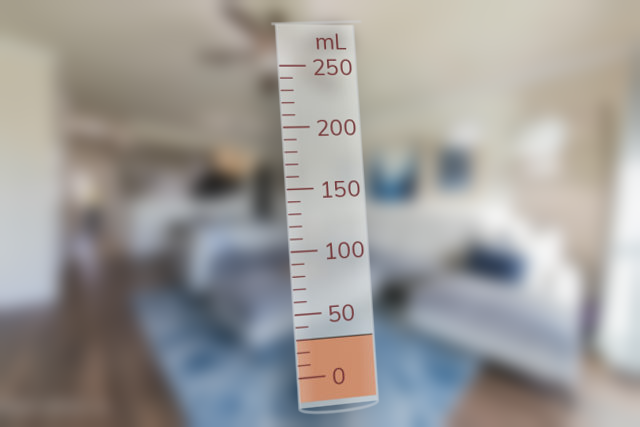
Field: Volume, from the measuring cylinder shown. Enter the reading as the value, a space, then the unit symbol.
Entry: 30 mL
